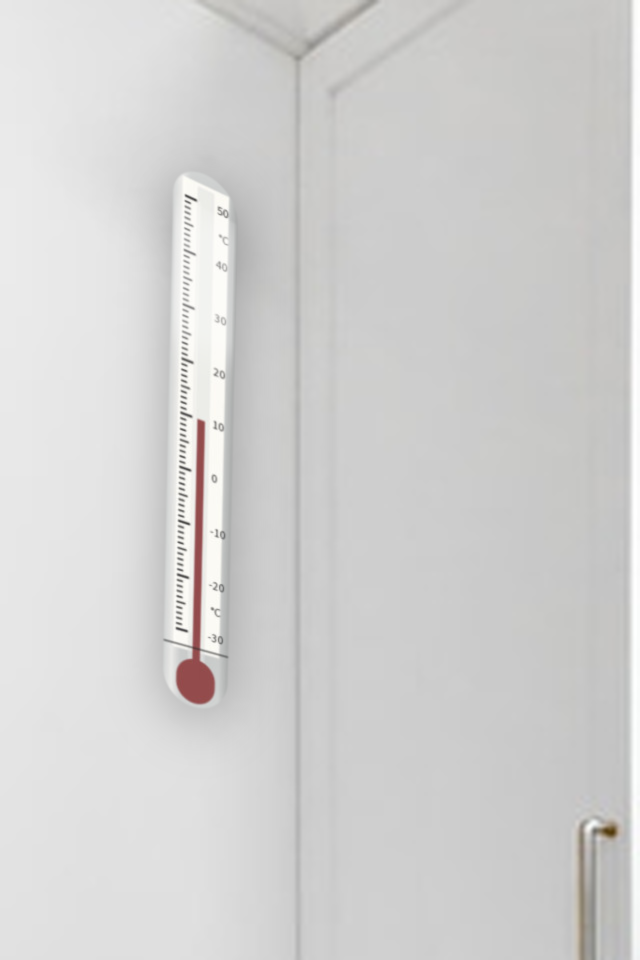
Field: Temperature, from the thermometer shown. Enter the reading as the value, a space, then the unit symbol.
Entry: 10 °C
